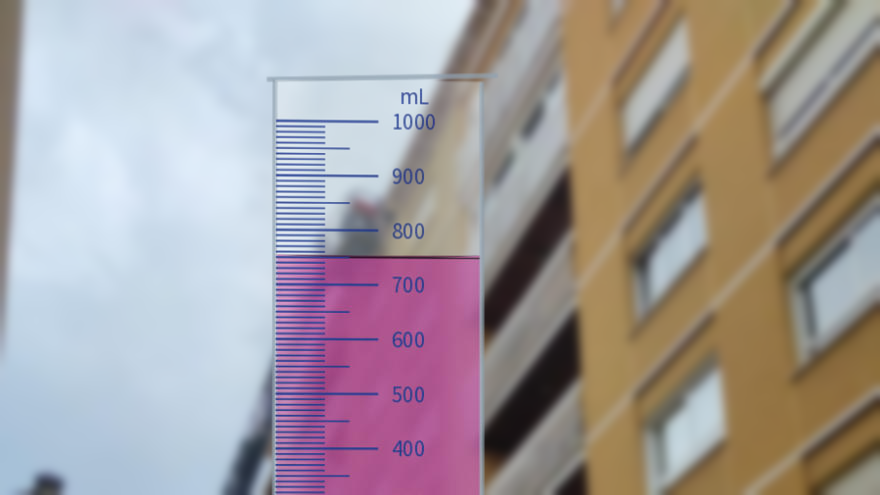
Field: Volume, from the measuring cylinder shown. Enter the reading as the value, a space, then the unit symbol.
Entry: 750 mL
